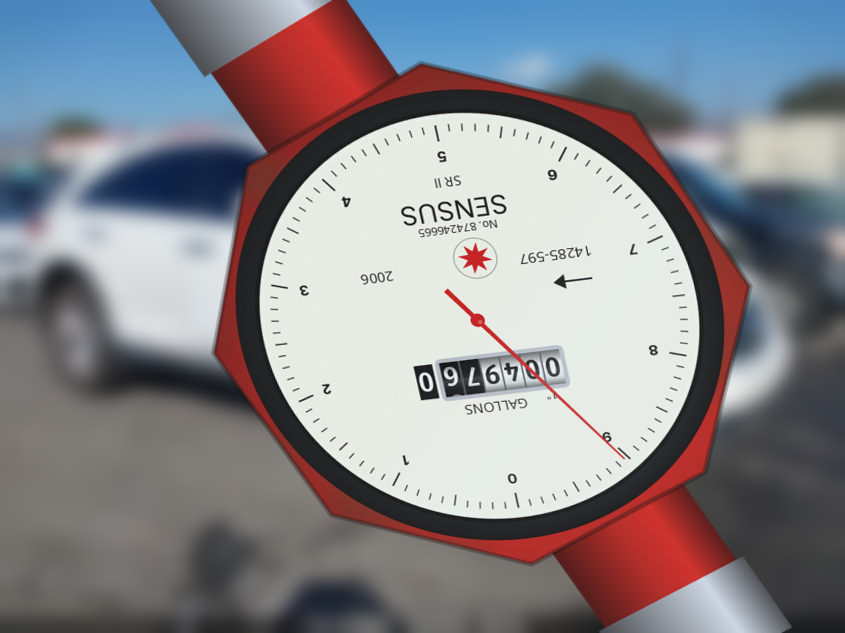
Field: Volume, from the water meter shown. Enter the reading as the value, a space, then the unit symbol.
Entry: 49759.0 gal
